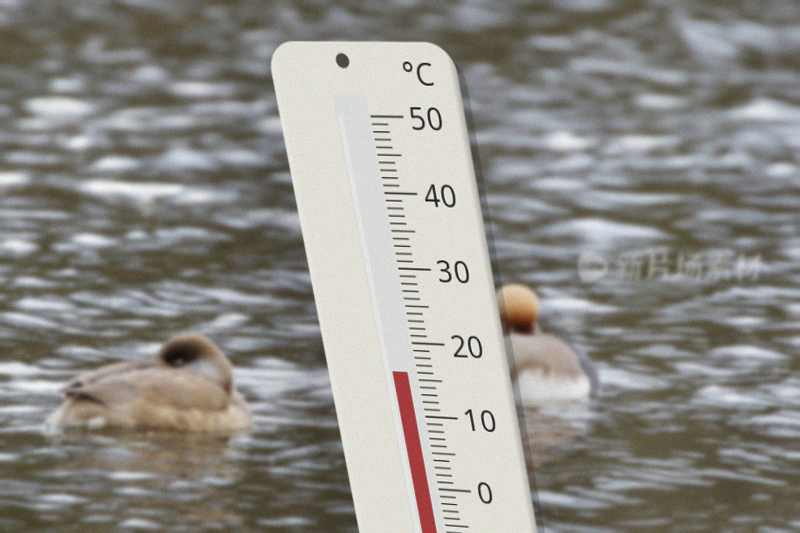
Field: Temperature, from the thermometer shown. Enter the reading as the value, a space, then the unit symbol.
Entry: 16 °C
